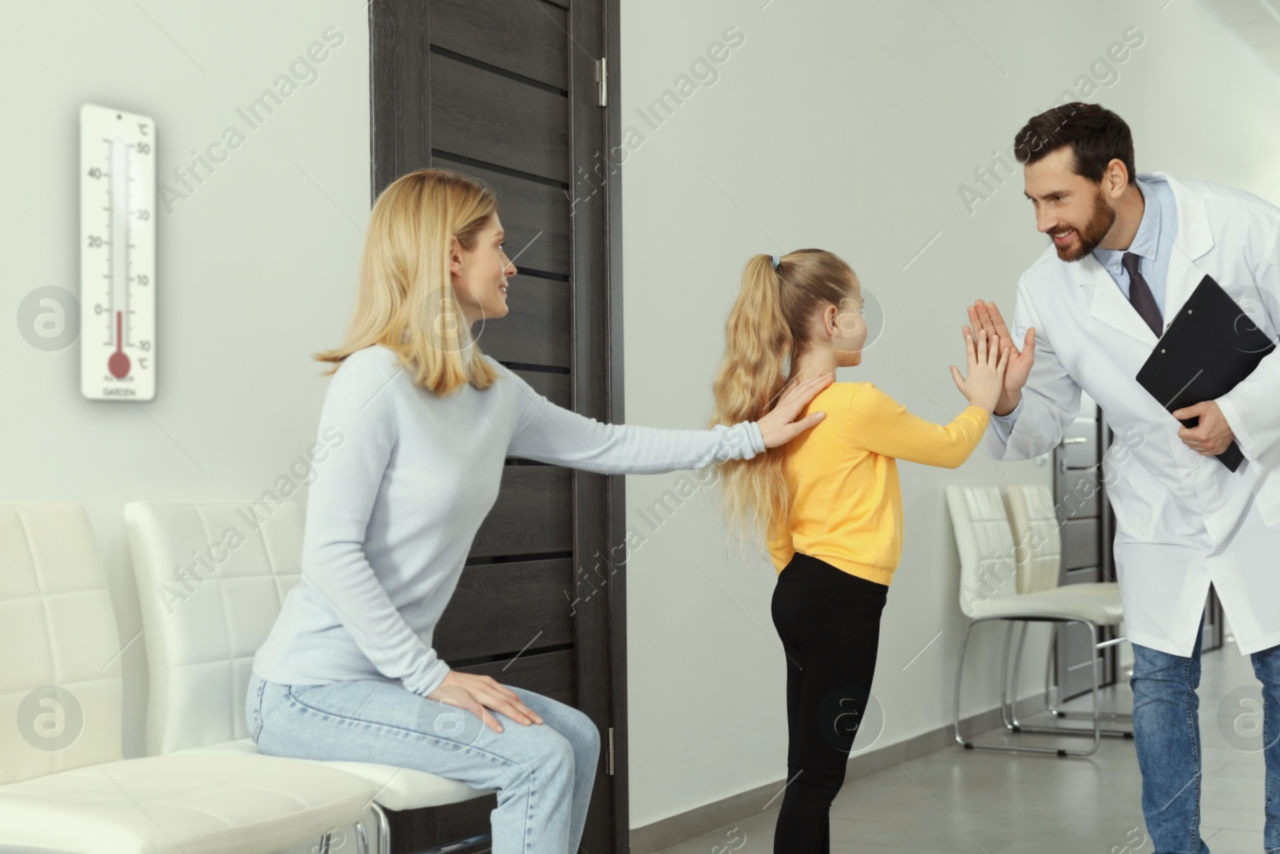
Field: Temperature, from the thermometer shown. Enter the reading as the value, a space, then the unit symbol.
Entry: 0 °C
